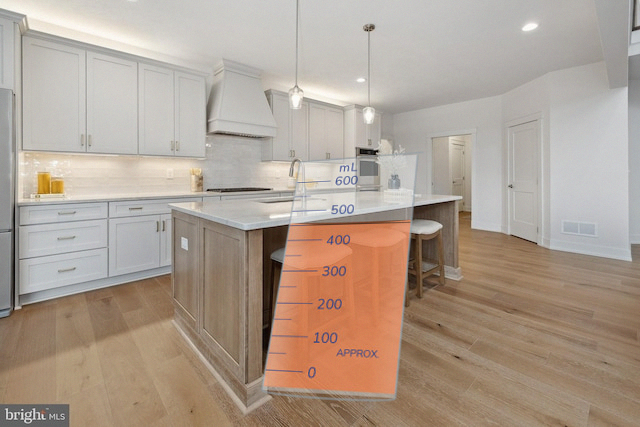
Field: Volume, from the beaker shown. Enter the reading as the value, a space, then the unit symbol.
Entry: 450 mL
